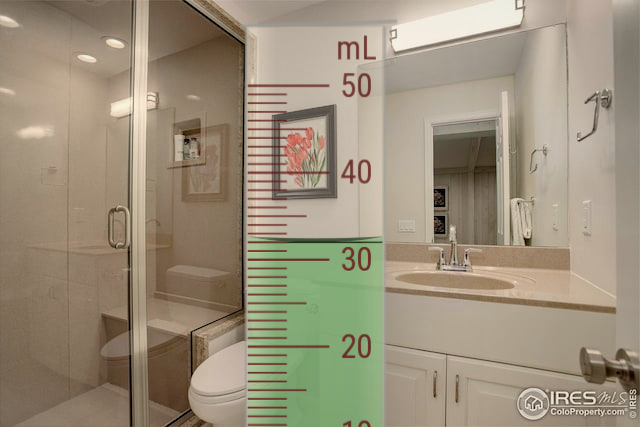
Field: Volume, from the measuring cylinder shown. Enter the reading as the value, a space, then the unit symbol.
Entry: 32 mL
